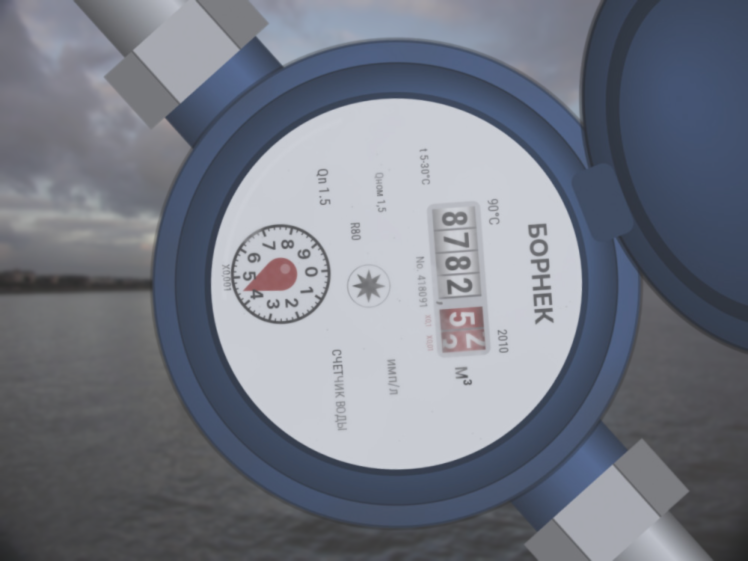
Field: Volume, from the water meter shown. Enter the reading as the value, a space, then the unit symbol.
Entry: 8782.524 m³
